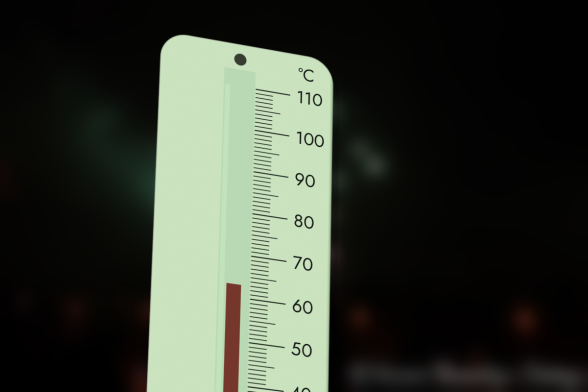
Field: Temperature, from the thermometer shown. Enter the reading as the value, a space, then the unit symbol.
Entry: 63 °C
